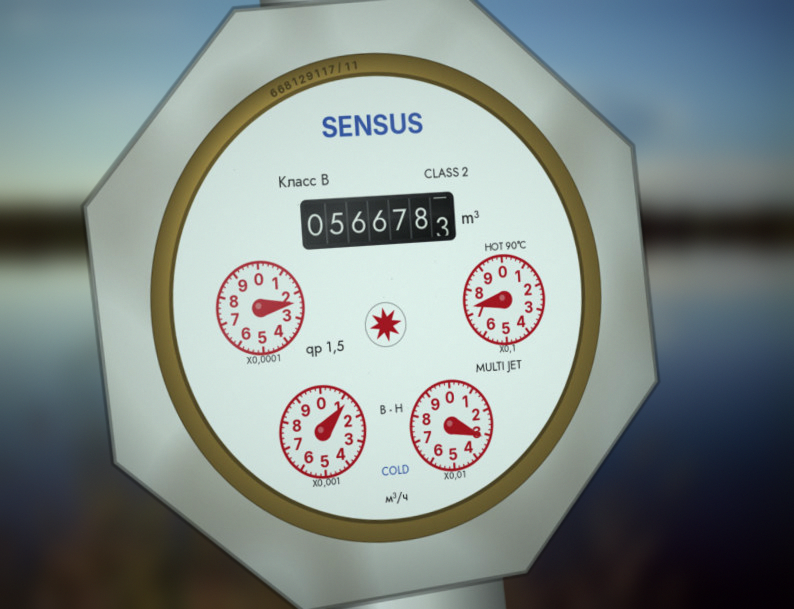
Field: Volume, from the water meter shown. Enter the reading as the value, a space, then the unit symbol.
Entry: 566782.7312 m³
